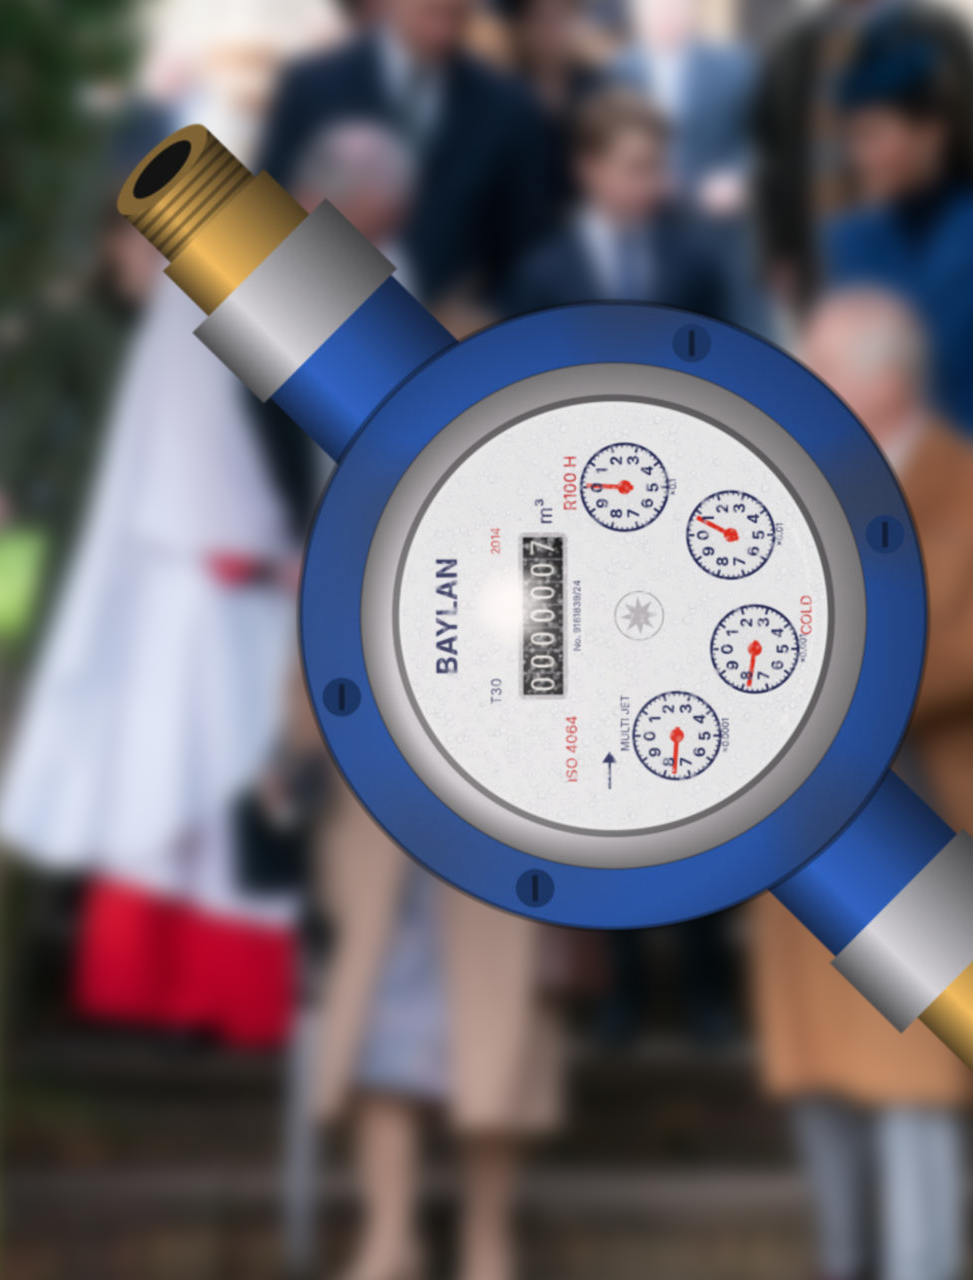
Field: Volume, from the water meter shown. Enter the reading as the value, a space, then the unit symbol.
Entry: 7.0077 m³
